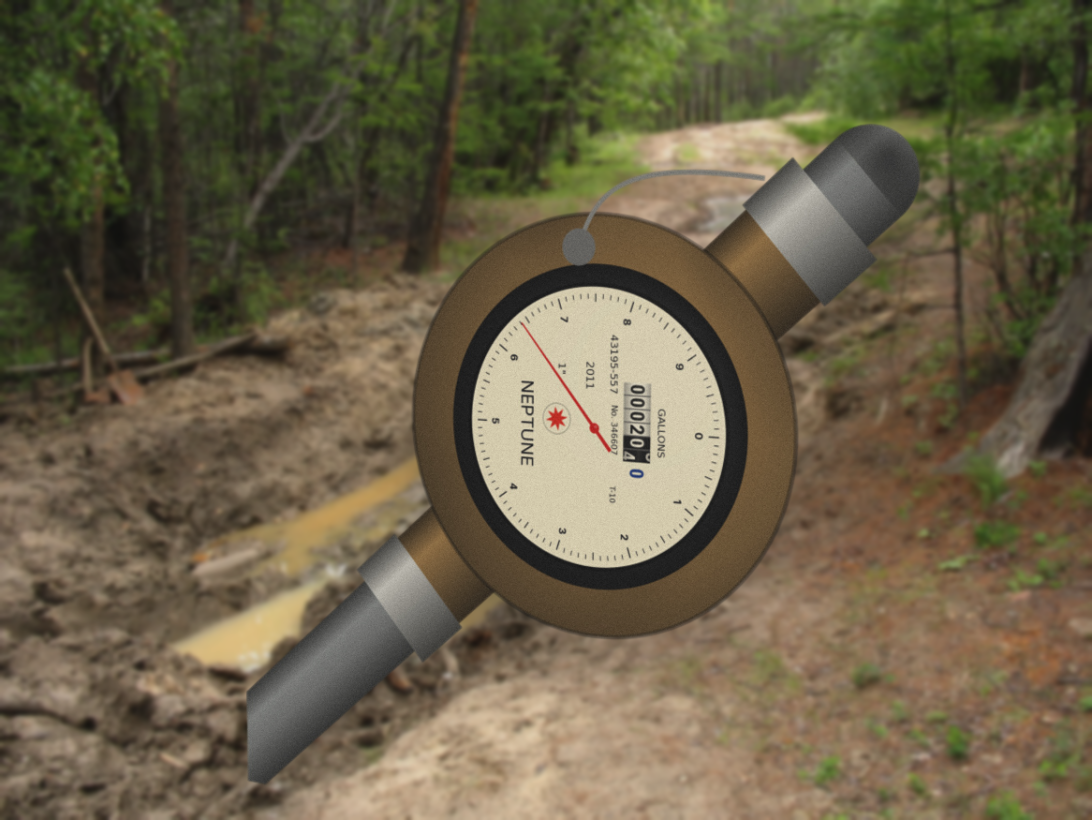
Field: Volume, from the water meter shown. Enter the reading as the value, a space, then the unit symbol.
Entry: 2036.4 gal
